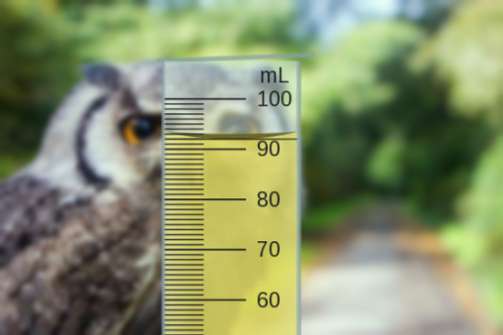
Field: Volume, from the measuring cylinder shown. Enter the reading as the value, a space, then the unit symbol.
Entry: 92 mL
